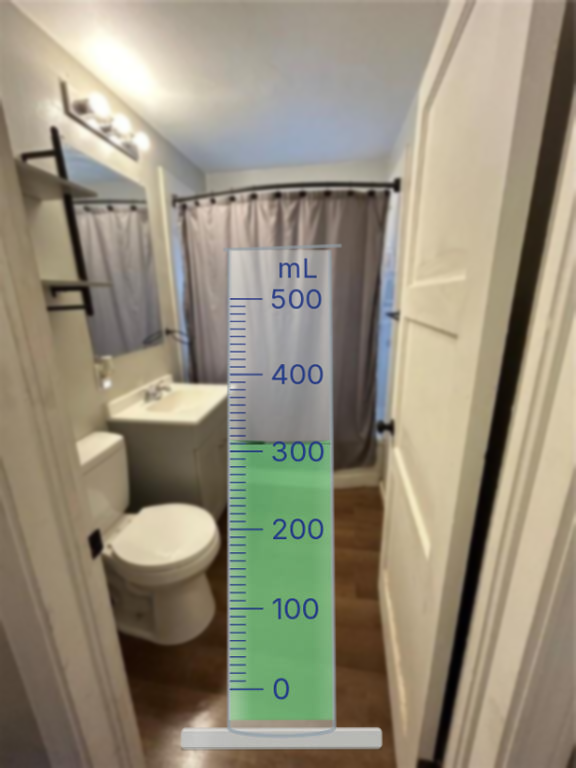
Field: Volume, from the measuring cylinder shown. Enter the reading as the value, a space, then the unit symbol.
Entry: 310 mL
